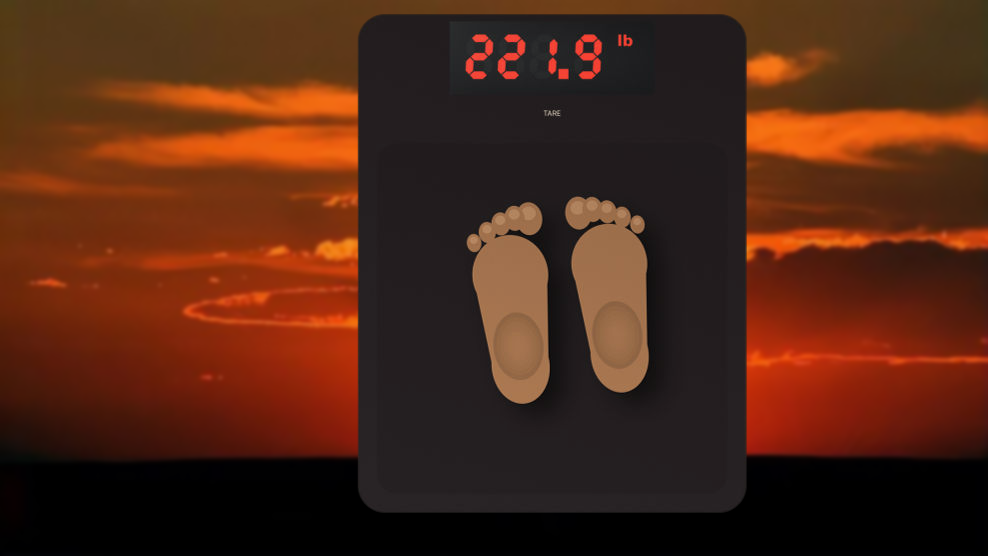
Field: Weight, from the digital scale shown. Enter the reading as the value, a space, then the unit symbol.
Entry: 221.9 lb
